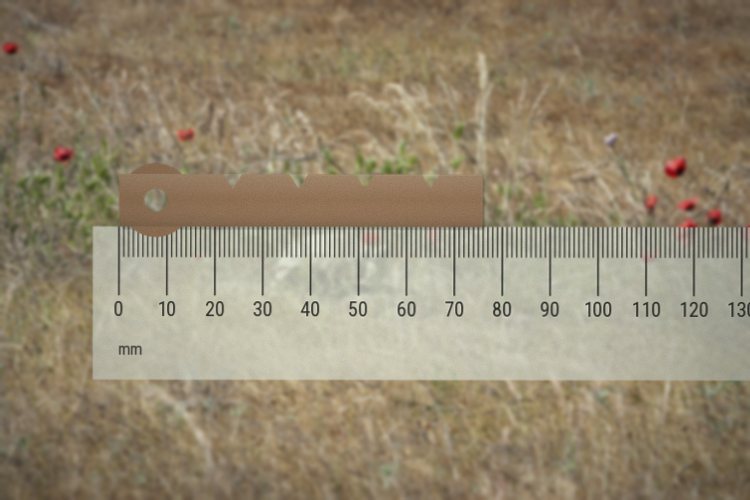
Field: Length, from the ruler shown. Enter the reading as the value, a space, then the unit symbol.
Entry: 76 mm
